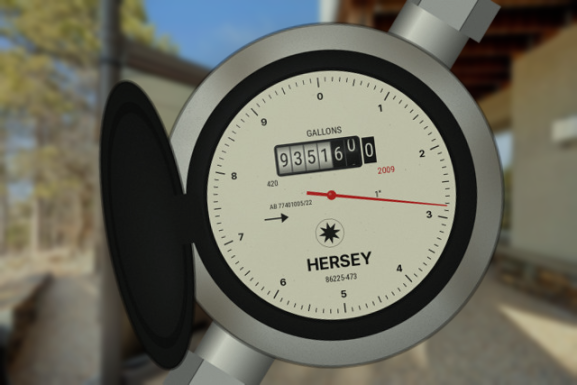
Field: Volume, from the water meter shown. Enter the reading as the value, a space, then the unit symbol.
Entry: 9351602.8 gal
